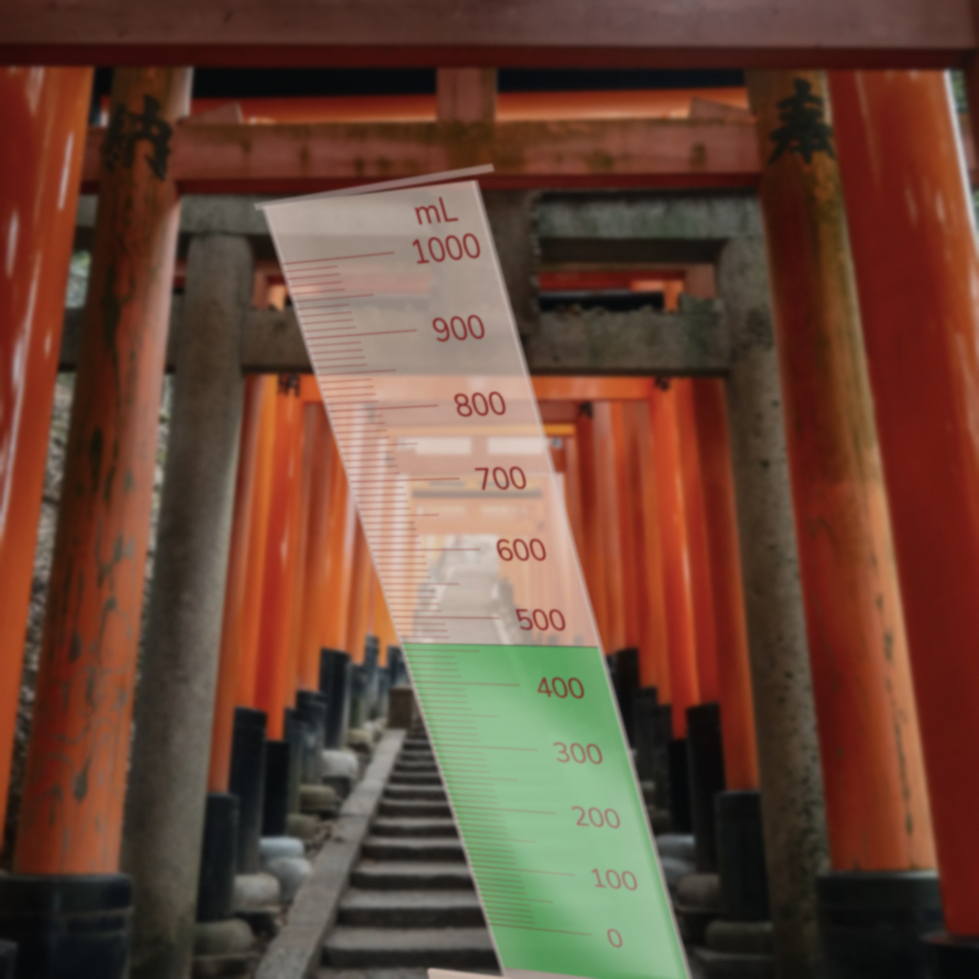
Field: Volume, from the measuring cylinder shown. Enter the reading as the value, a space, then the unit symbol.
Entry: 460 mL
